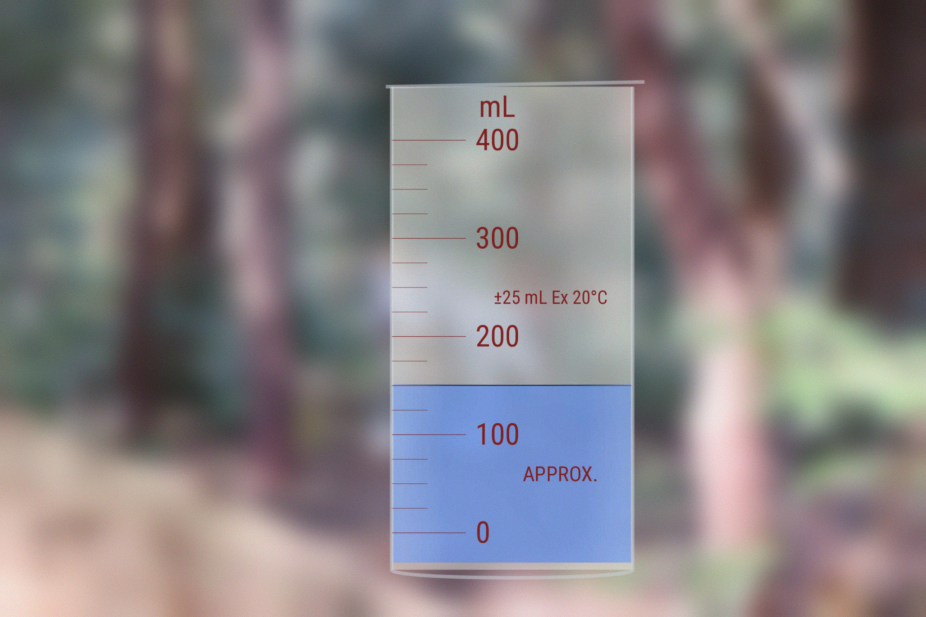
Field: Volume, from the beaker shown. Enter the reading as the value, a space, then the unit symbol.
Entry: 150 mL
